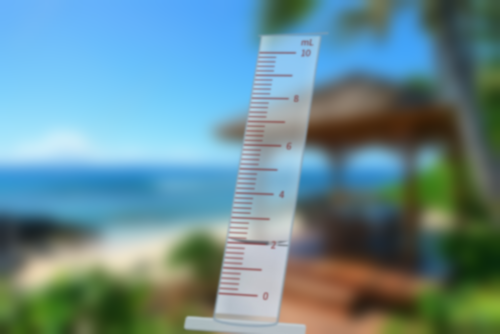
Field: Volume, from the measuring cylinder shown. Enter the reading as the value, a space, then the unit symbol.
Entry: 2 mL
